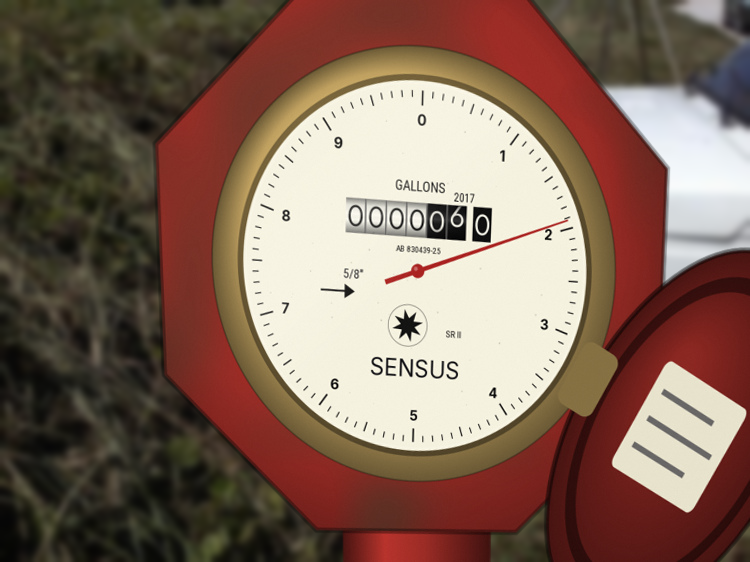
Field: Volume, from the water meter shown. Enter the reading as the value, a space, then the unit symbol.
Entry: 61.9 gal
